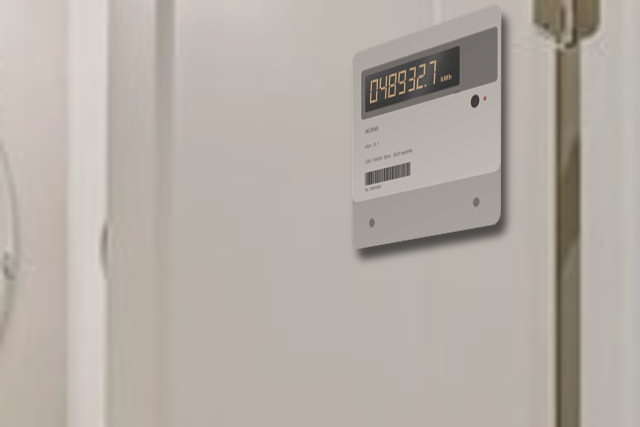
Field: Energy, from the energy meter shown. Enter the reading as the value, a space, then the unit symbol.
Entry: 48932.7 kWh
